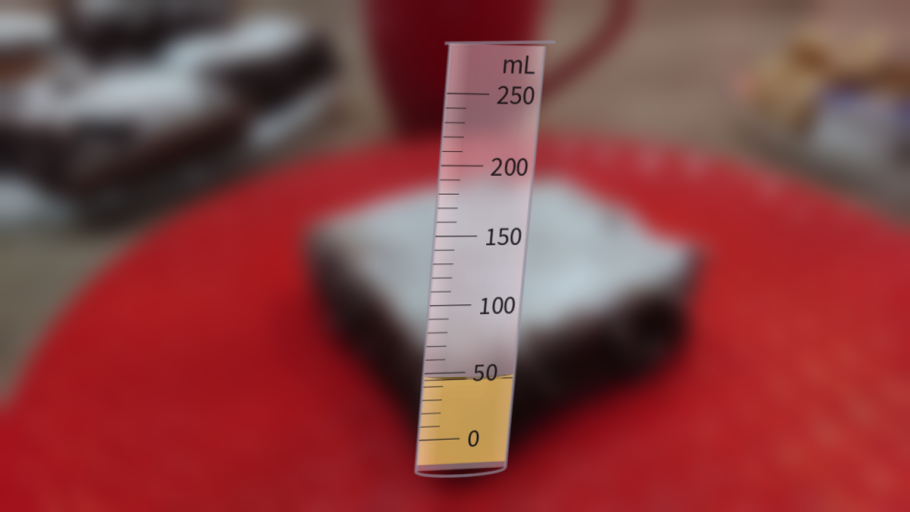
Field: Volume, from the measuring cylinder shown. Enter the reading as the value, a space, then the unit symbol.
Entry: 45 mL
